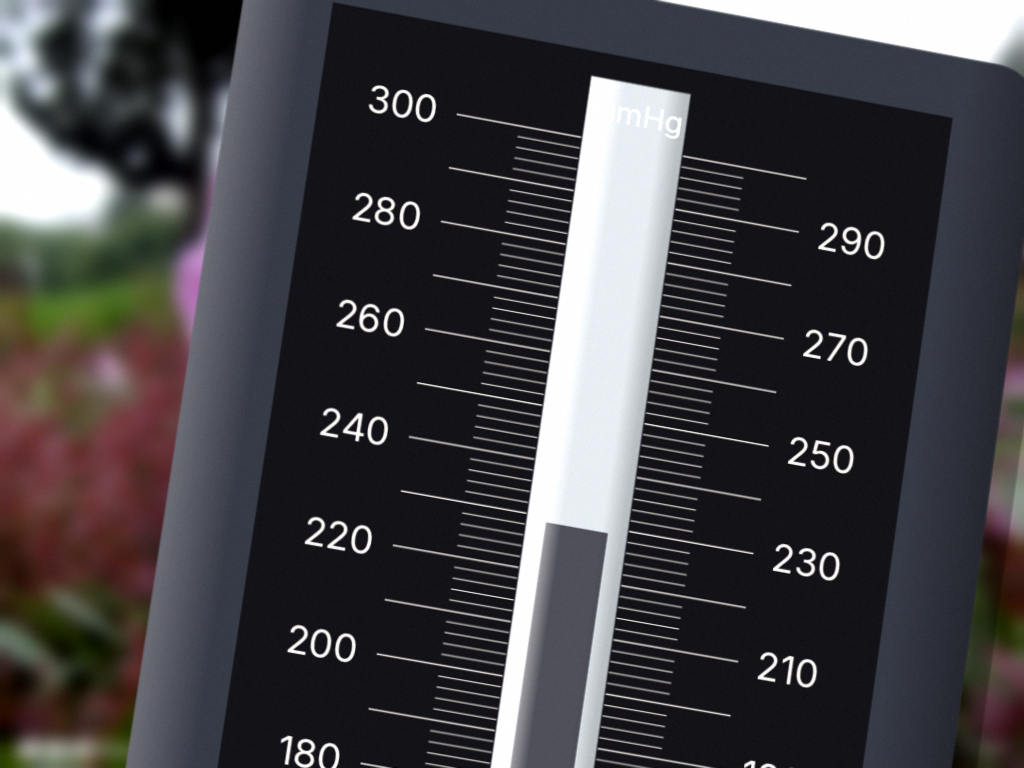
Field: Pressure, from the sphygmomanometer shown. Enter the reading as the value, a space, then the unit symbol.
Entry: 229 mmHg
